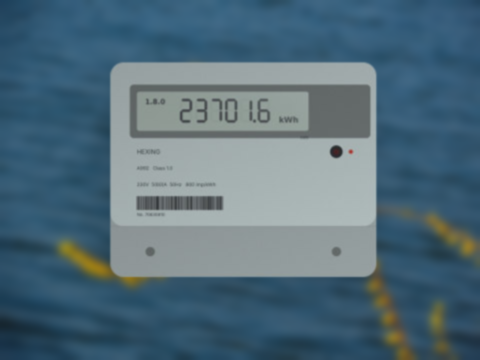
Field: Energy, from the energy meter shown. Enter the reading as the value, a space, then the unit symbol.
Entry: 23701.6 kWh
